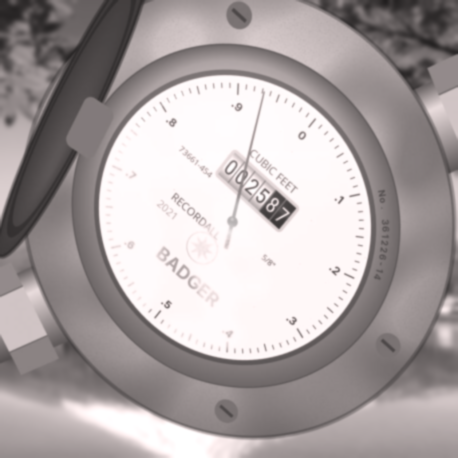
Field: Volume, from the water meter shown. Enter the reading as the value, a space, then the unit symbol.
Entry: 2586.93 ft³
